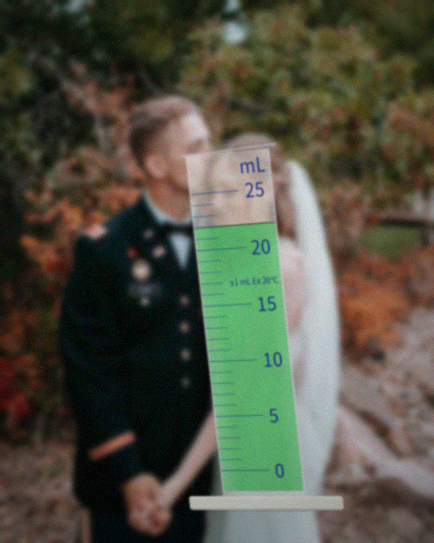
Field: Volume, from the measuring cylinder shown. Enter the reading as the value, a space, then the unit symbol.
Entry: 22 mL
